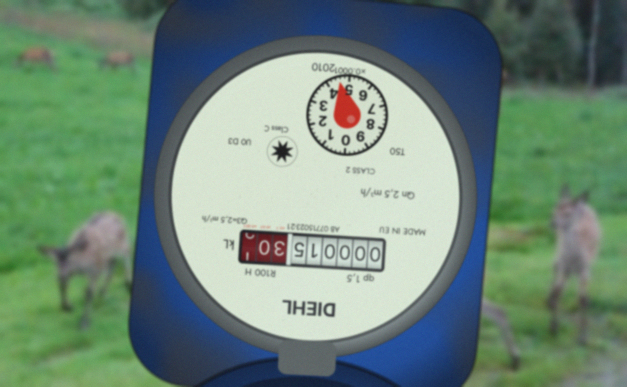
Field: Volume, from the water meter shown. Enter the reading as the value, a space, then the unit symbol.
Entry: 15.3014 kL
